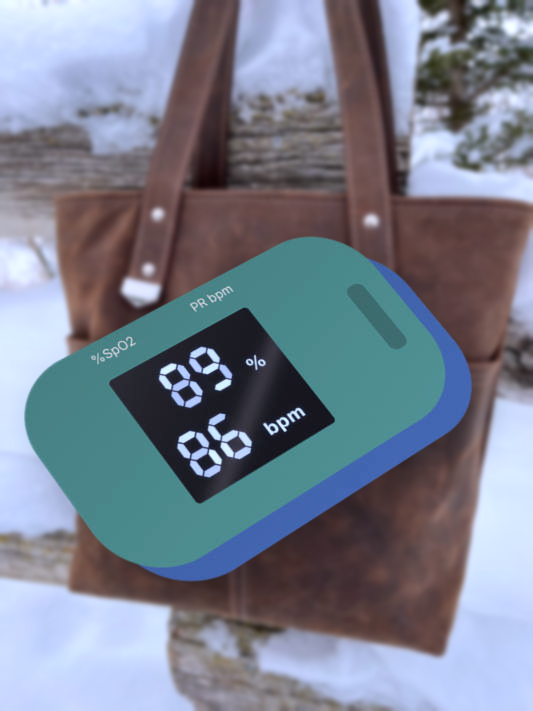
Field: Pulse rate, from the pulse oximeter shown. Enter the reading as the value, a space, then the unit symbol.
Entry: 86 bpm
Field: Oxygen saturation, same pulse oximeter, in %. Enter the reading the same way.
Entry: 89 %
